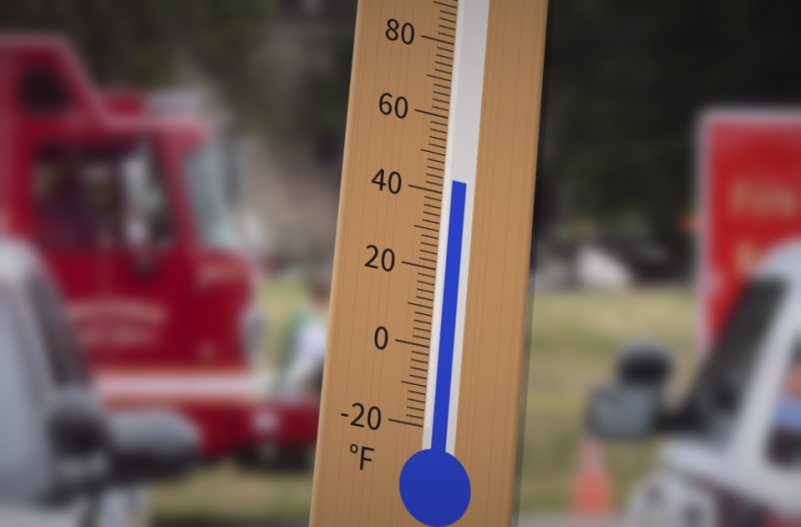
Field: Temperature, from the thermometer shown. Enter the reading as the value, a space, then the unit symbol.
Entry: 44 °F
